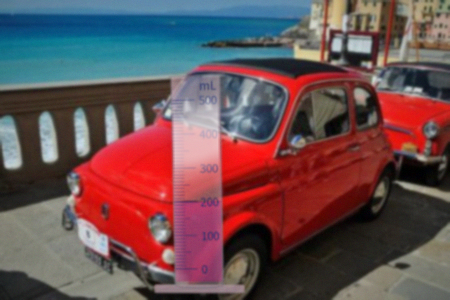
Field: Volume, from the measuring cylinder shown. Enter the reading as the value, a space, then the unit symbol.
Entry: 200 mL
